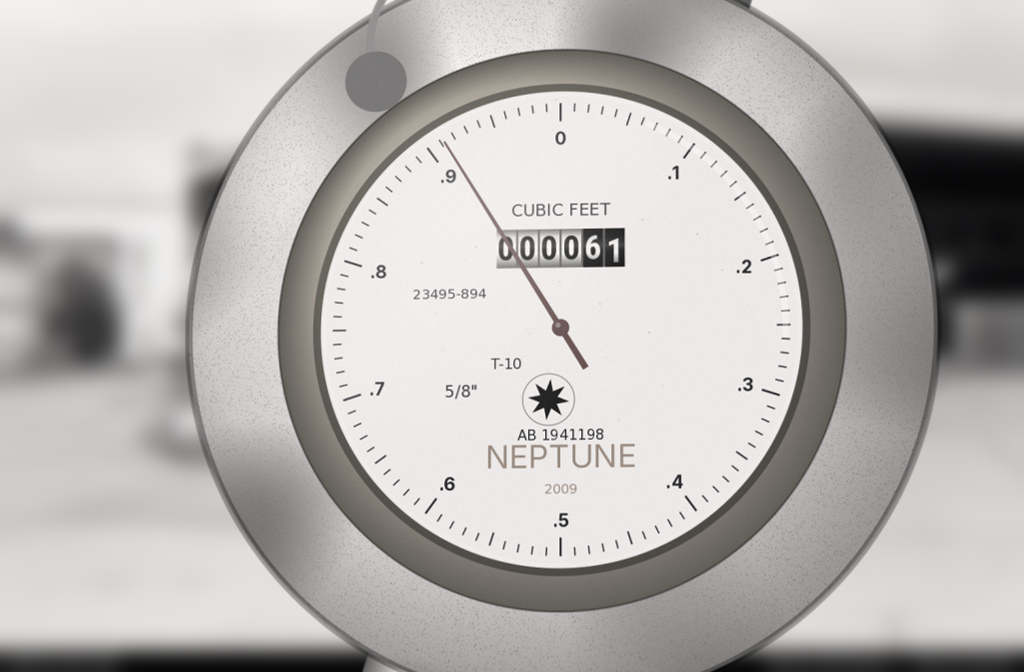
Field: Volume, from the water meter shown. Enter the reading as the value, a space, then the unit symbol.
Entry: 60.91 ft³
